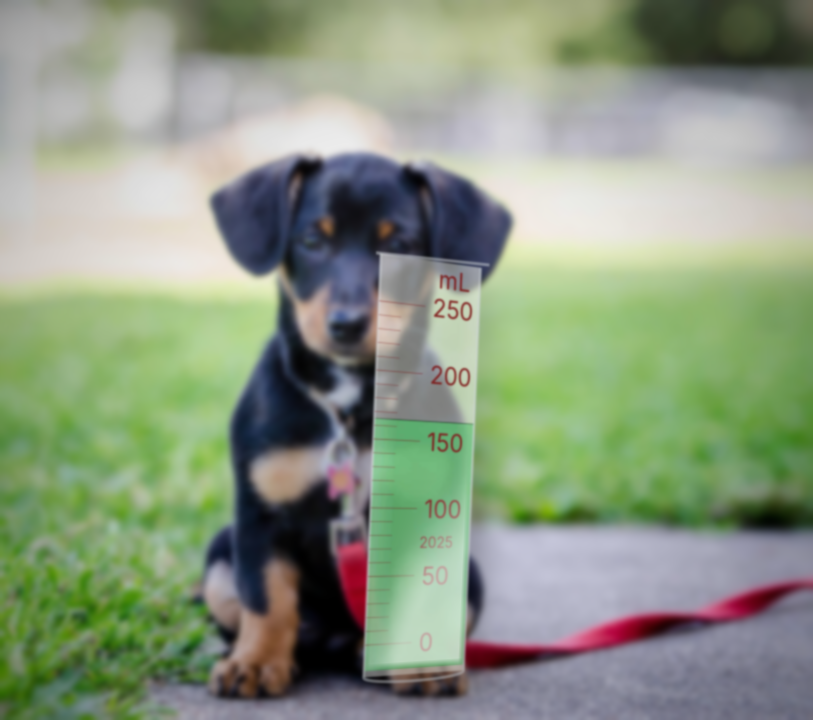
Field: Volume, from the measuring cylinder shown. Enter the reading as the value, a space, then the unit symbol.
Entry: 165 mL
